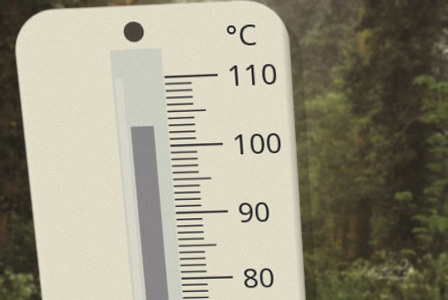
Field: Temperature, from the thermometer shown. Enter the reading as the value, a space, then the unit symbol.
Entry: 103 °C
